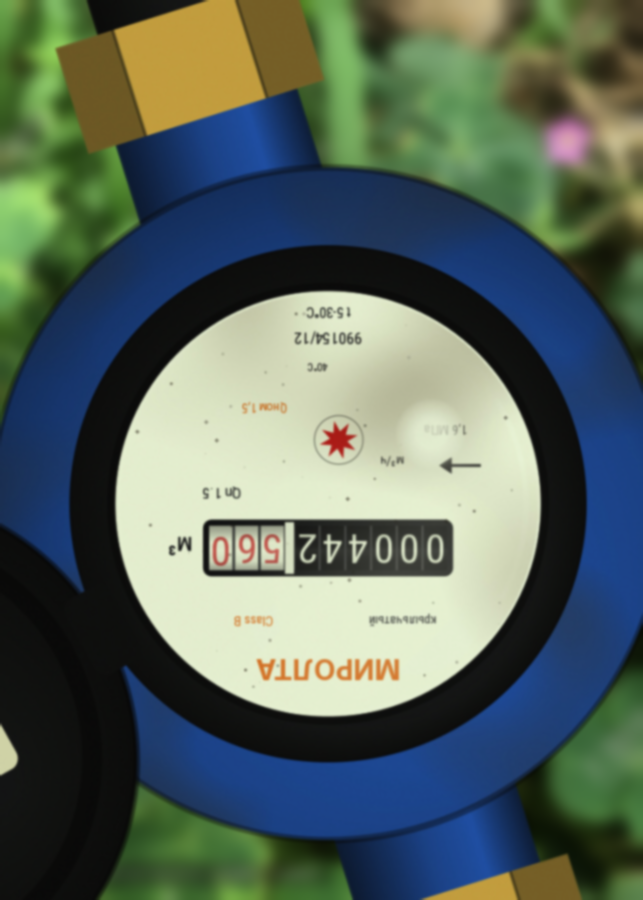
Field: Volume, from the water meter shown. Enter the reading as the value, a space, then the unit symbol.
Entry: 442.560 m³
